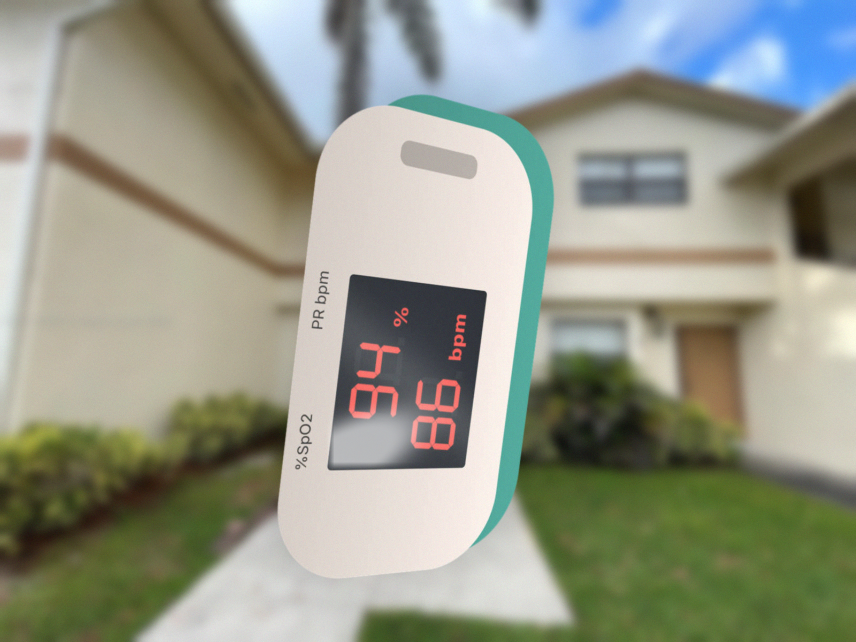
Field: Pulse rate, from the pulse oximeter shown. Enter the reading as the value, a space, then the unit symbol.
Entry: 86 bpm
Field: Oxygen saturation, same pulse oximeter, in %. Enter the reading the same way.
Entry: 94 %
